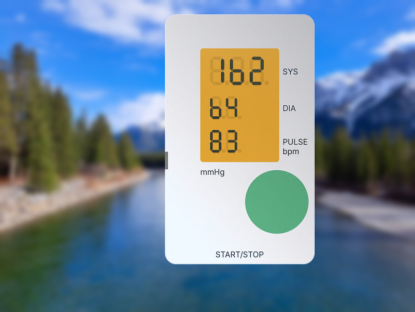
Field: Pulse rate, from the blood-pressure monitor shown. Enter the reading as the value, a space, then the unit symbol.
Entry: 83 bpm
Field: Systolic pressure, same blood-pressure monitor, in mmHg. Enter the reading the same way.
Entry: 162 mmHg
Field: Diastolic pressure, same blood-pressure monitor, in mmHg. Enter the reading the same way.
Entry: 64 mmHg
